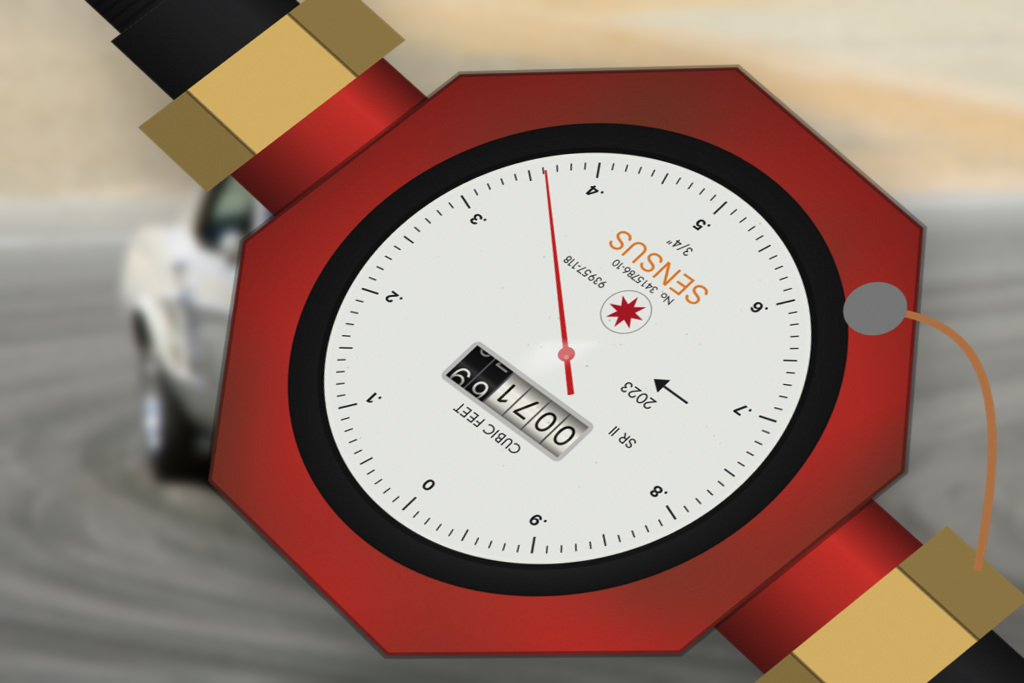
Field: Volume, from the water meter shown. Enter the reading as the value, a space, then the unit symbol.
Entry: 7169.36 ft³
